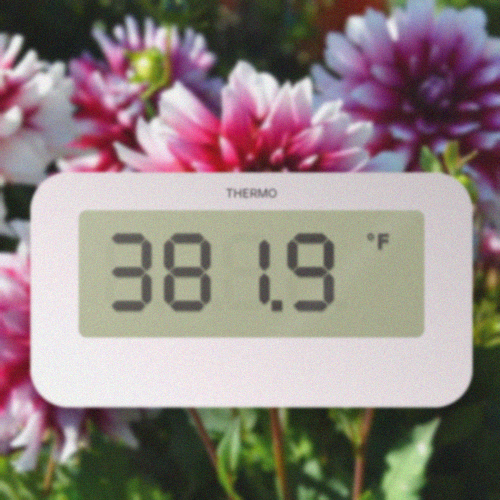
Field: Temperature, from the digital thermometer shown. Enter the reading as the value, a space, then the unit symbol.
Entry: 381.9 °F
